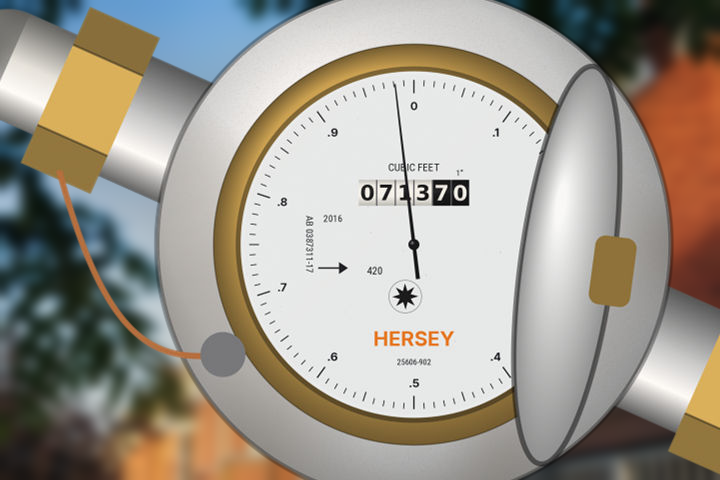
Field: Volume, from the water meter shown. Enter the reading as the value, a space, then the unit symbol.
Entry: 71369.98 ft³
